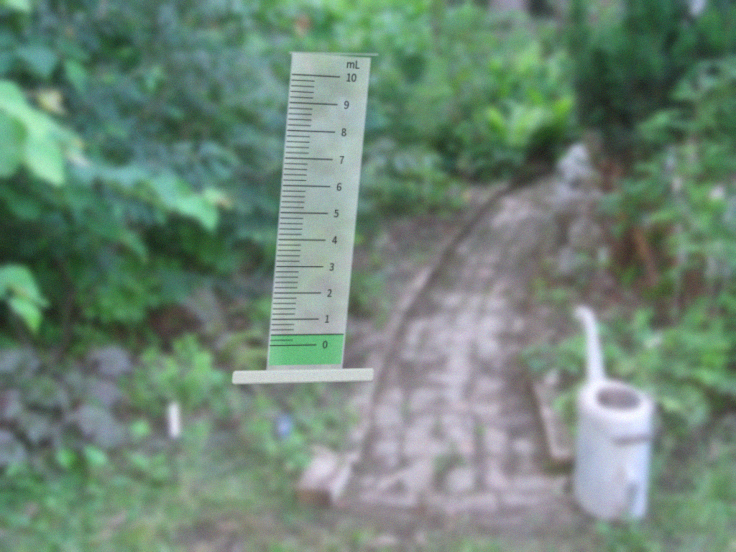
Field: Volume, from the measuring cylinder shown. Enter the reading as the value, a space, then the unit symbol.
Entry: 0.4 mL
